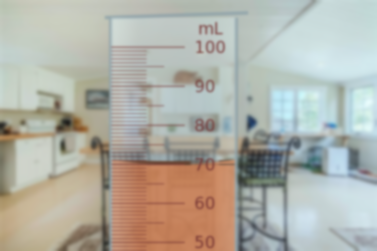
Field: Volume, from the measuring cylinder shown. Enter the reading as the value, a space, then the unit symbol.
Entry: 70 mL
